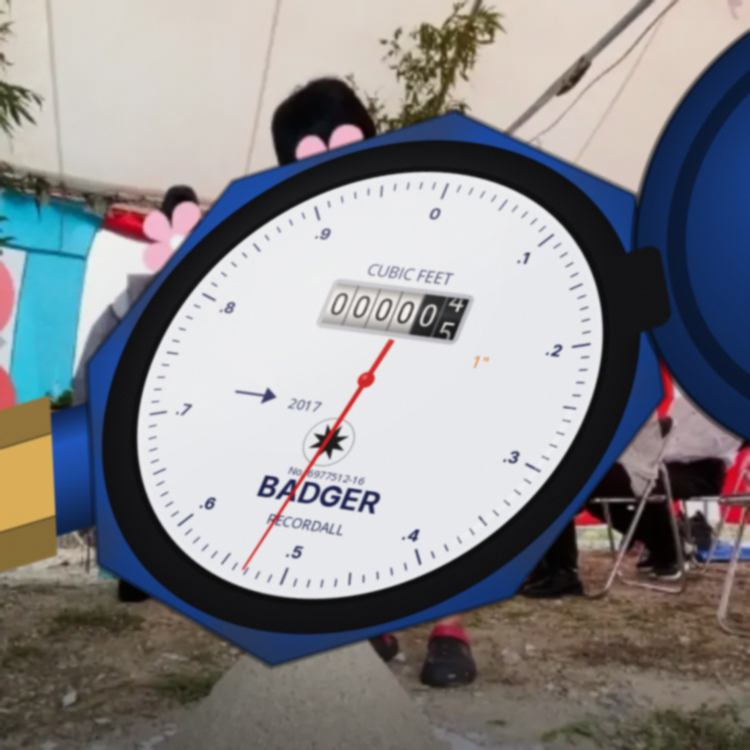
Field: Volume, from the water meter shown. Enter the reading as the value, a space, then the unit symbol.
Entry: 4.53 ft³
